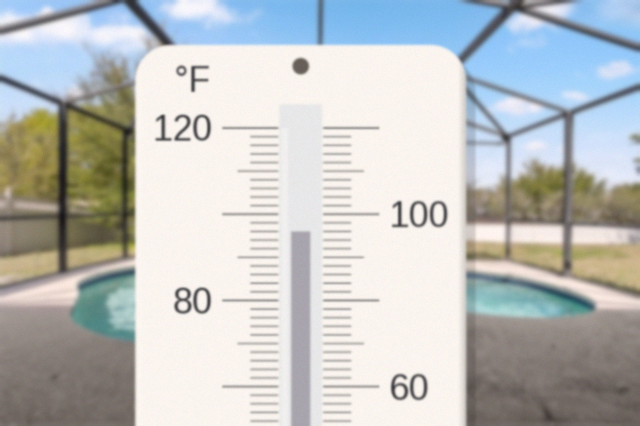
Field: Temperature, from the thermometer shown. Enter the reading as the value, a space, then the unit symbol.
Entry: 96 °F
